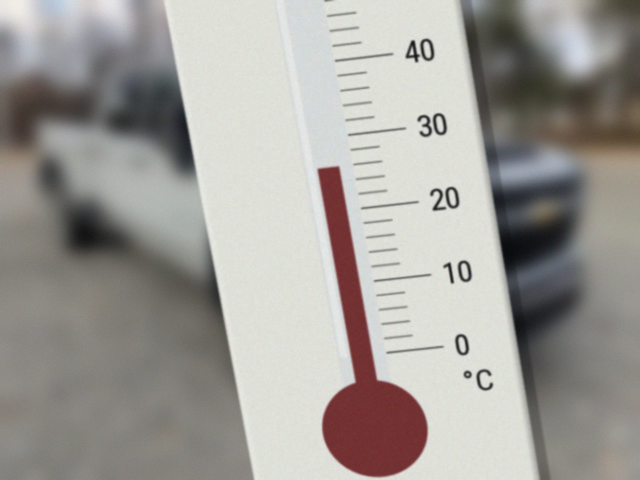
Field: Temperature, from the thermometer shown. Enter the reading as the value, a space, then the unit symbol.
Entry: 26 °C
